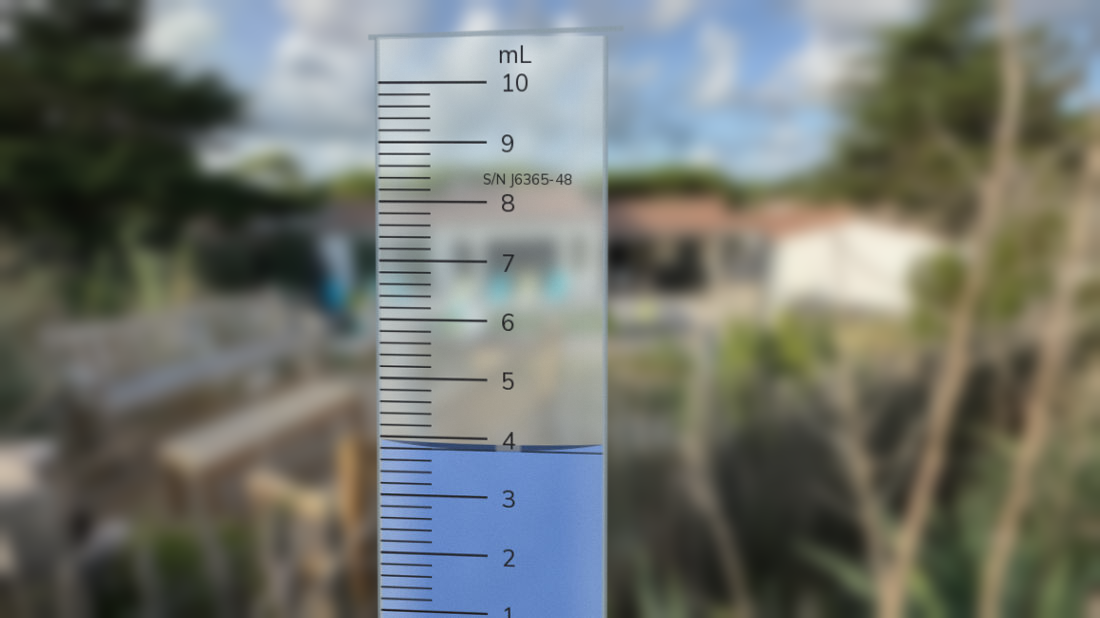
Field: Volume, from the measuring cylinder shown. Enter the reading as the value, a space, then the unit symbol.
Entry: 3.8 mL
